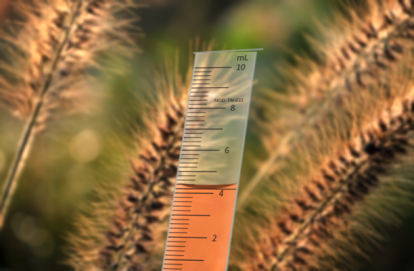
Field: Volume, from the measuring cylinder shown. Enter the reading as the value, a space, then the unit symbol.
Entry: 4.2 mL
